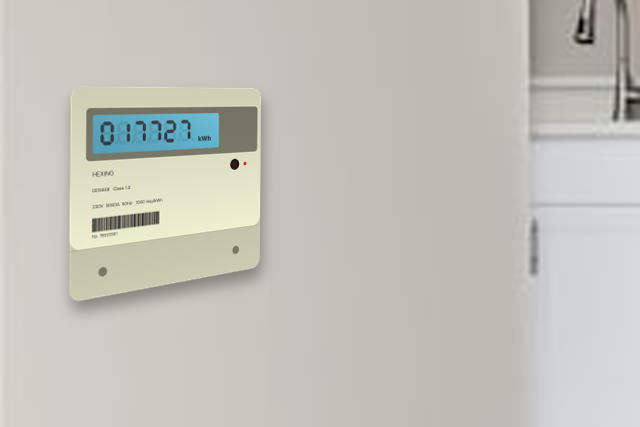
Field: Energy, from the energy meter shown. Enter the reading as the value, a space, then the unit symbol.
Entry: 17727 kWh
